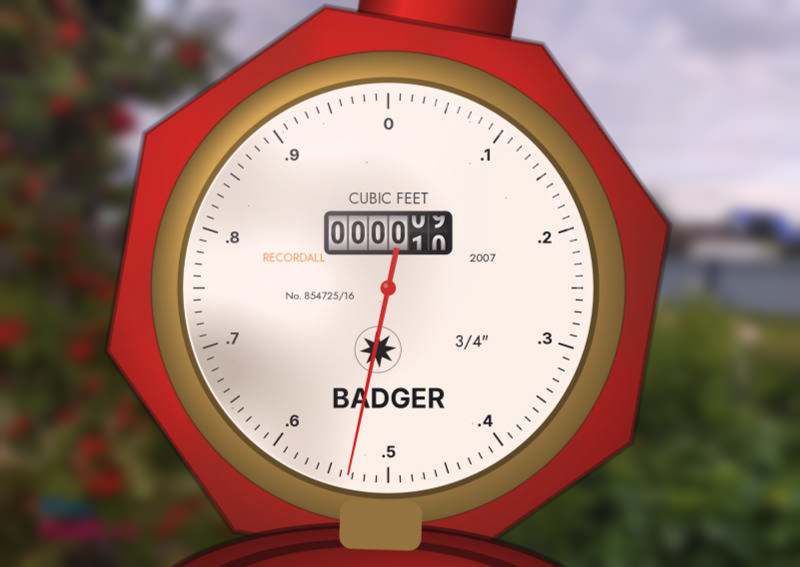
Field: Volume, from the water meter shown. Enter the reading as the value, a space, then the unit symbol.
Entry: 9.53 ft³
